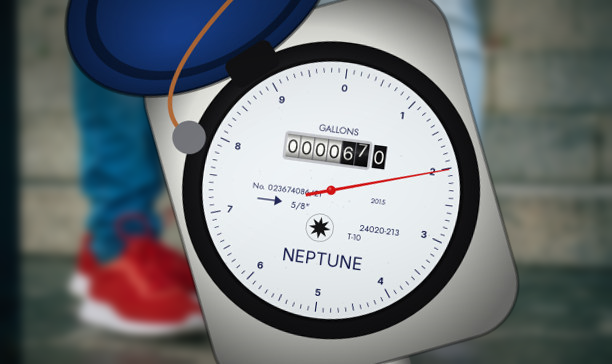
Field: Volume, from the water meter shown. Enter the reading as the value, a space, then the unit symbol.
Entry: 672.0 gal
